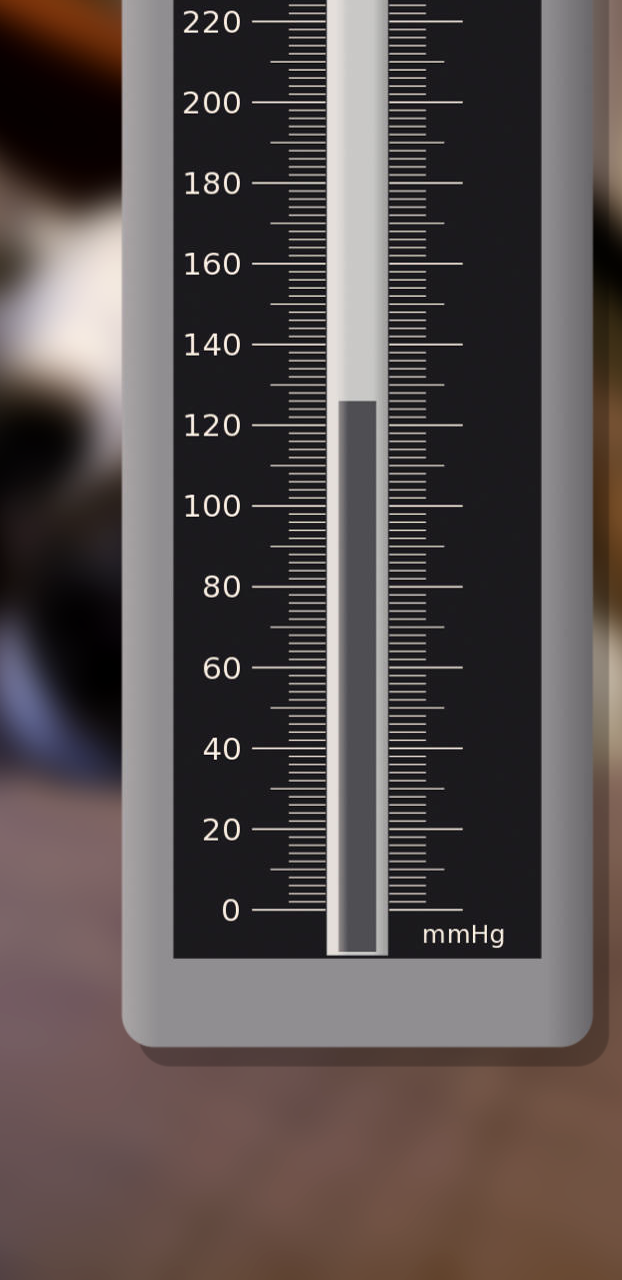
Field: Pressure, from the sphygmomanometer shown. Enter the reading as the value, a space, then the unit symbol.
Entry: 126 mmHg
